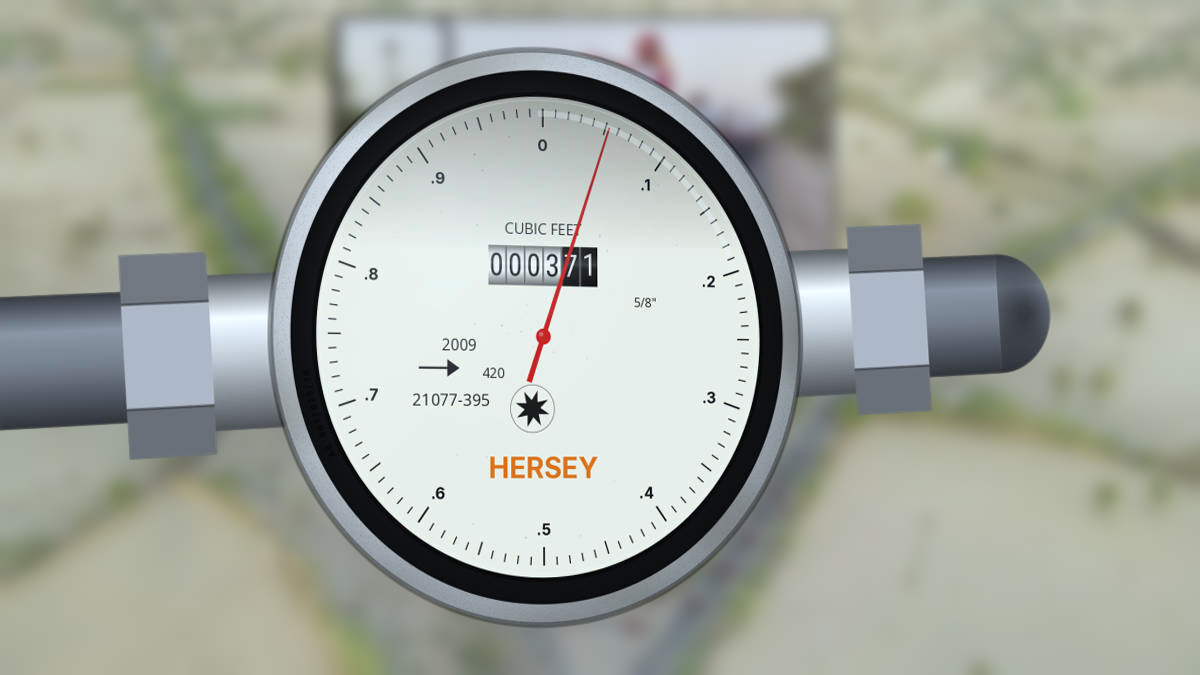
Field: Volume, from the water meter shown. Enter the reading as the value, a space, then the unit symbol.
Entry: 371.05 ft³
